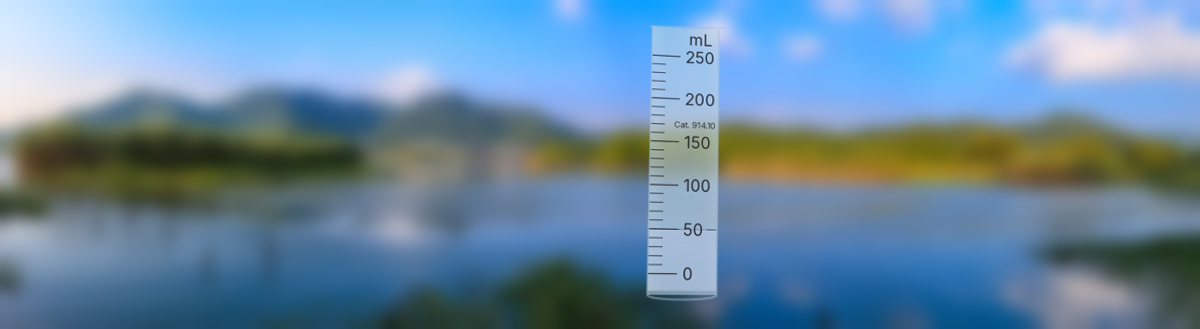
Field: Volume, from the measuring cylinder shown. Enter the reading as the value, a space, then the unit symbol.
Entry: 50 mL
